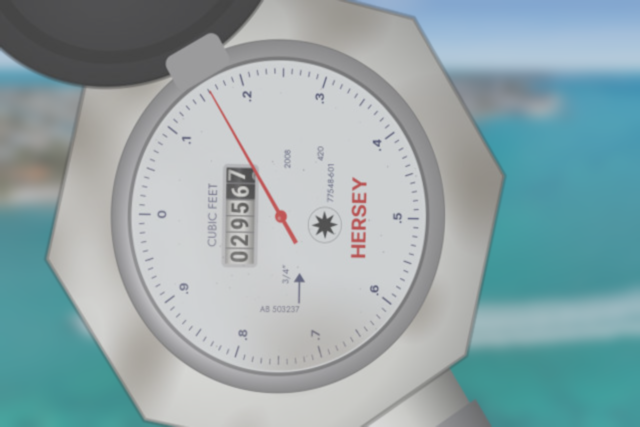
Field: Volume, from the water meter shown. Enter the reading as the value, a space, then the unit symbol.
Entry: 29567.16 ft³
